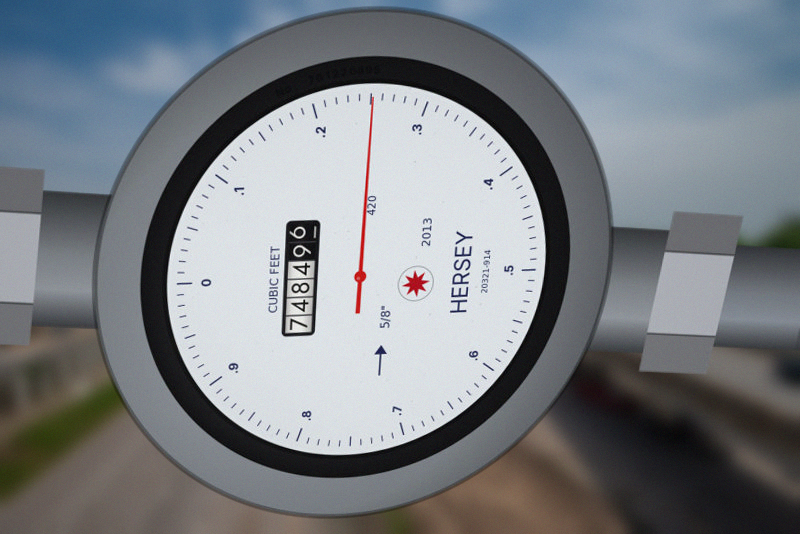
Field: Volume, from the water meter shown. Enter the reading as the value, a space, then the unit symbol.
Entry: 748496.25 ft³
